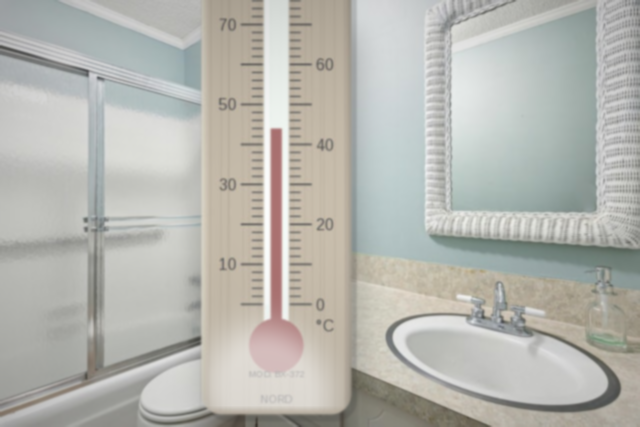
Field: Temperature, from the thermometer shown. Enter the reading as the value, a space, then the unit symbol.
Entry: 44 °C
